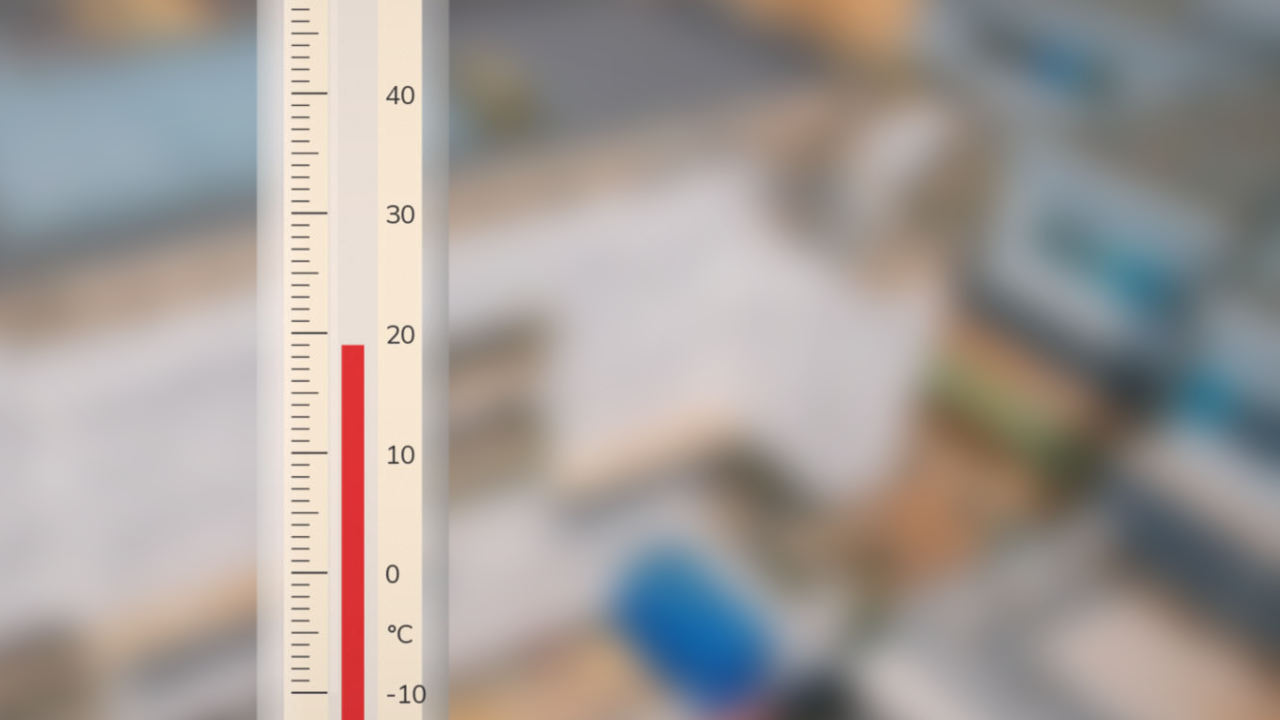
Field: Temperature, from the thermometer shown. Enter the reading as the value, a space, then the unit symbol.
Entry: 19 °C
